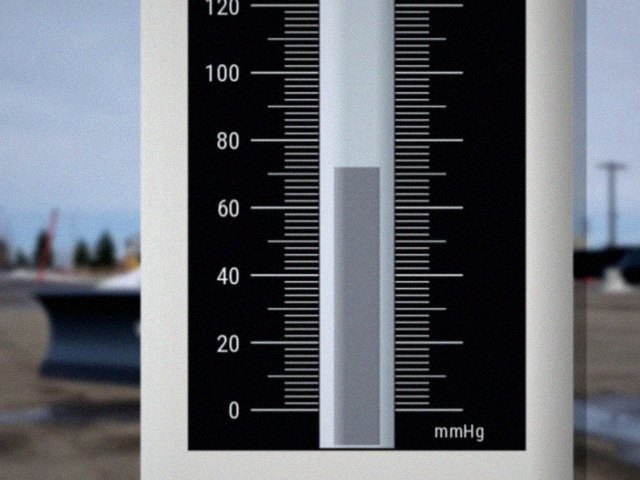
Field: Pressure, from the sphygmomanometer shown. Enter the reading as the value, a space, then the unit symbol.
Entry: 72 mmHg
